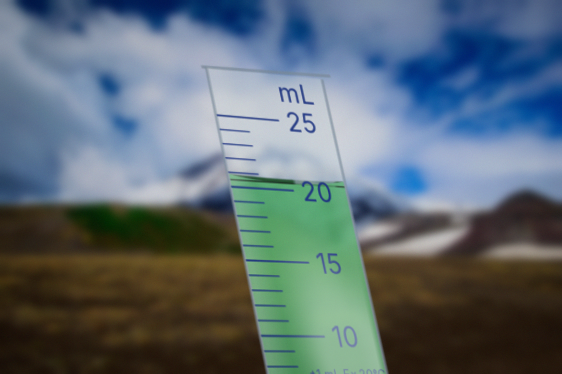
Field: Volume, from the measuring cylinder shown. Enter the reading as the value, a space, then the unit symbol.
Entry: 20.5 mL
